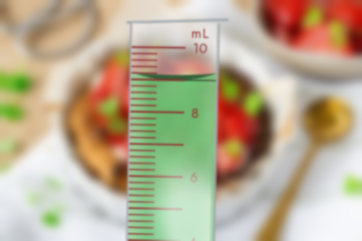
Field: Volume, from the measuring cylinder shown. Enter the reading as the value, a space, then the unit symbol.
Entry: 9 mL
